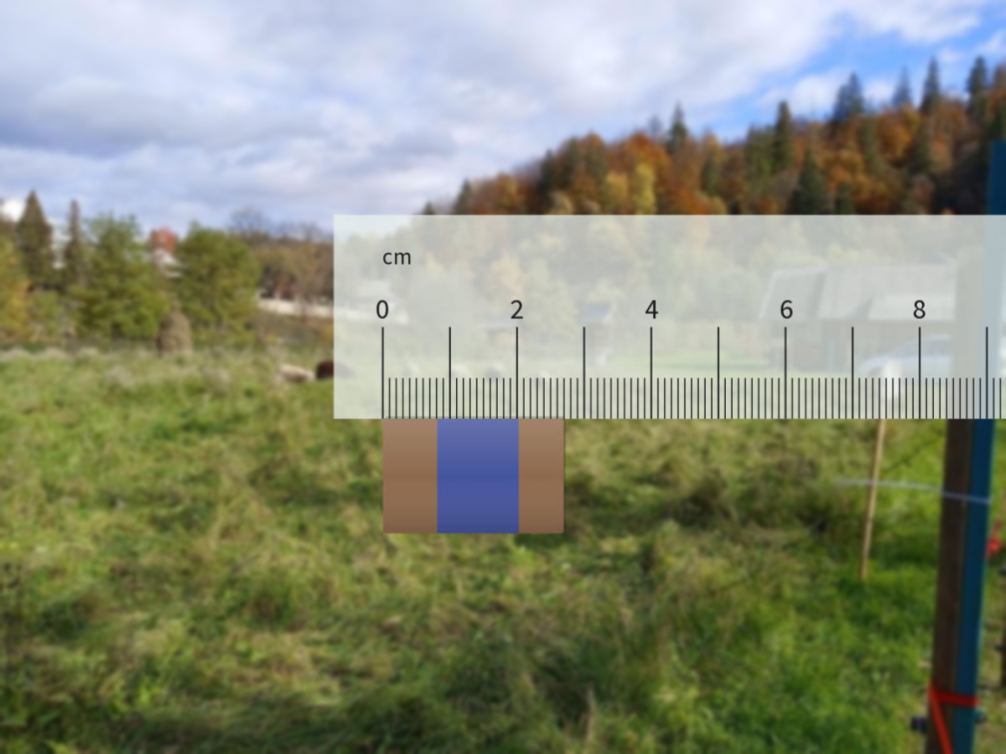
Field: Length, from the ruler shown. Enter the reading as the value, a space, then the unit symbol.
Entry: 2.7 cm
